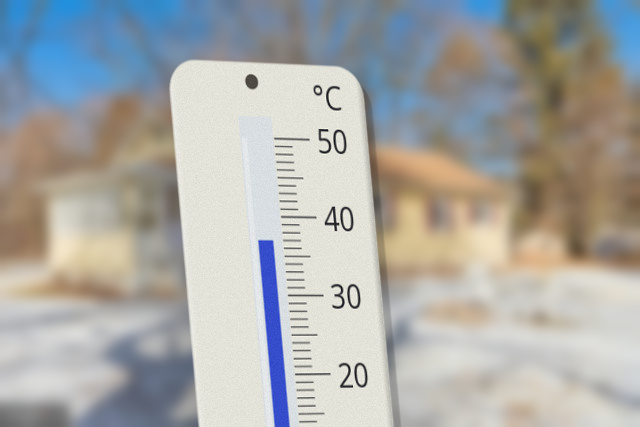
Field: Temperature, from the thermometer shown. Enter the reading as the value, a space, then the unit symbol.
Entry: 37 °C
